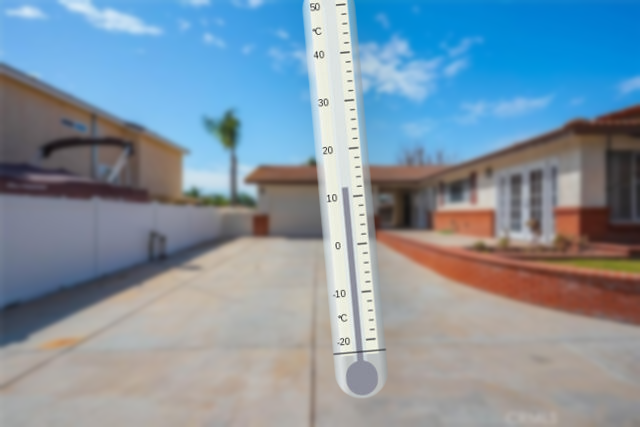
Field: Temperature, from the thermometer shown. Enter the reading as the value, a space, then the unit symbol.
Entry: 12 °C
